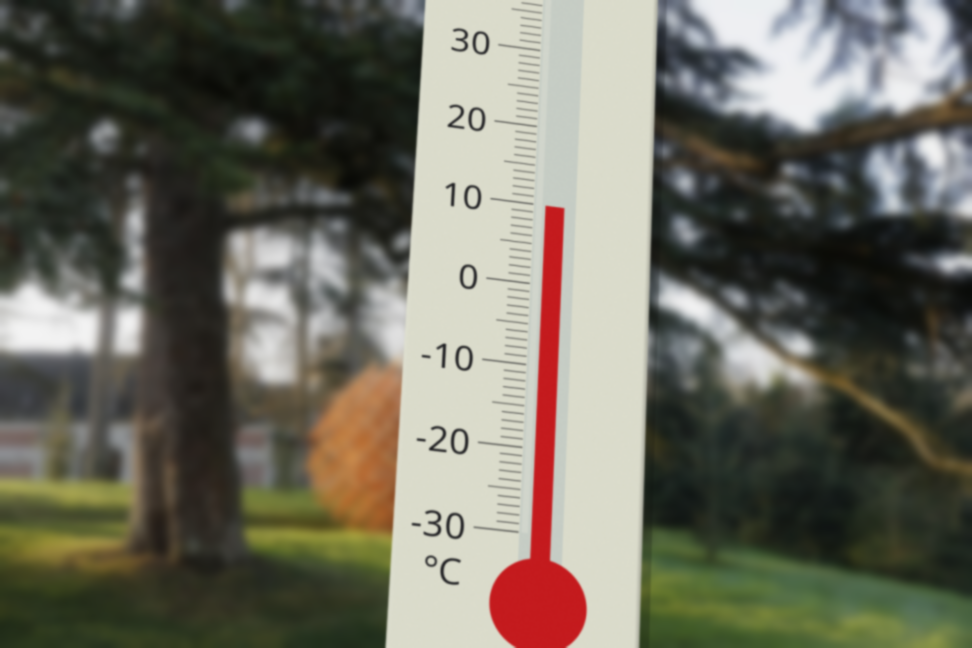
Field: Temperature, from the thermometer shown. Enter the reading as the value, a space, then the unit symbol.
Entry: 10 °C
